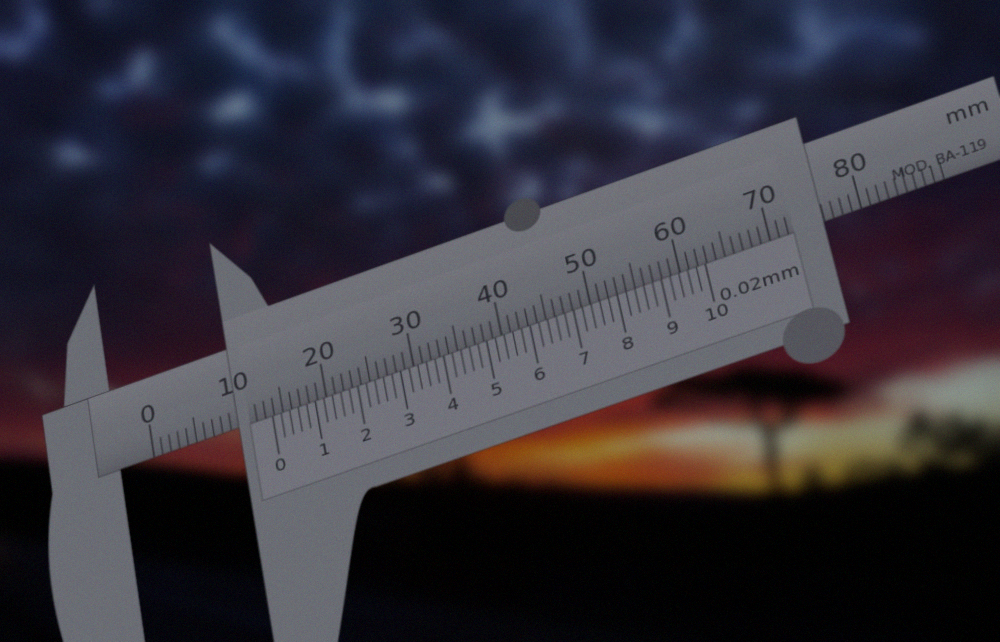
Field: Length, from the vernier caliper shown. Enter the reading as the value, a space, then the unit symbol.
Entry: 13.8 mm
